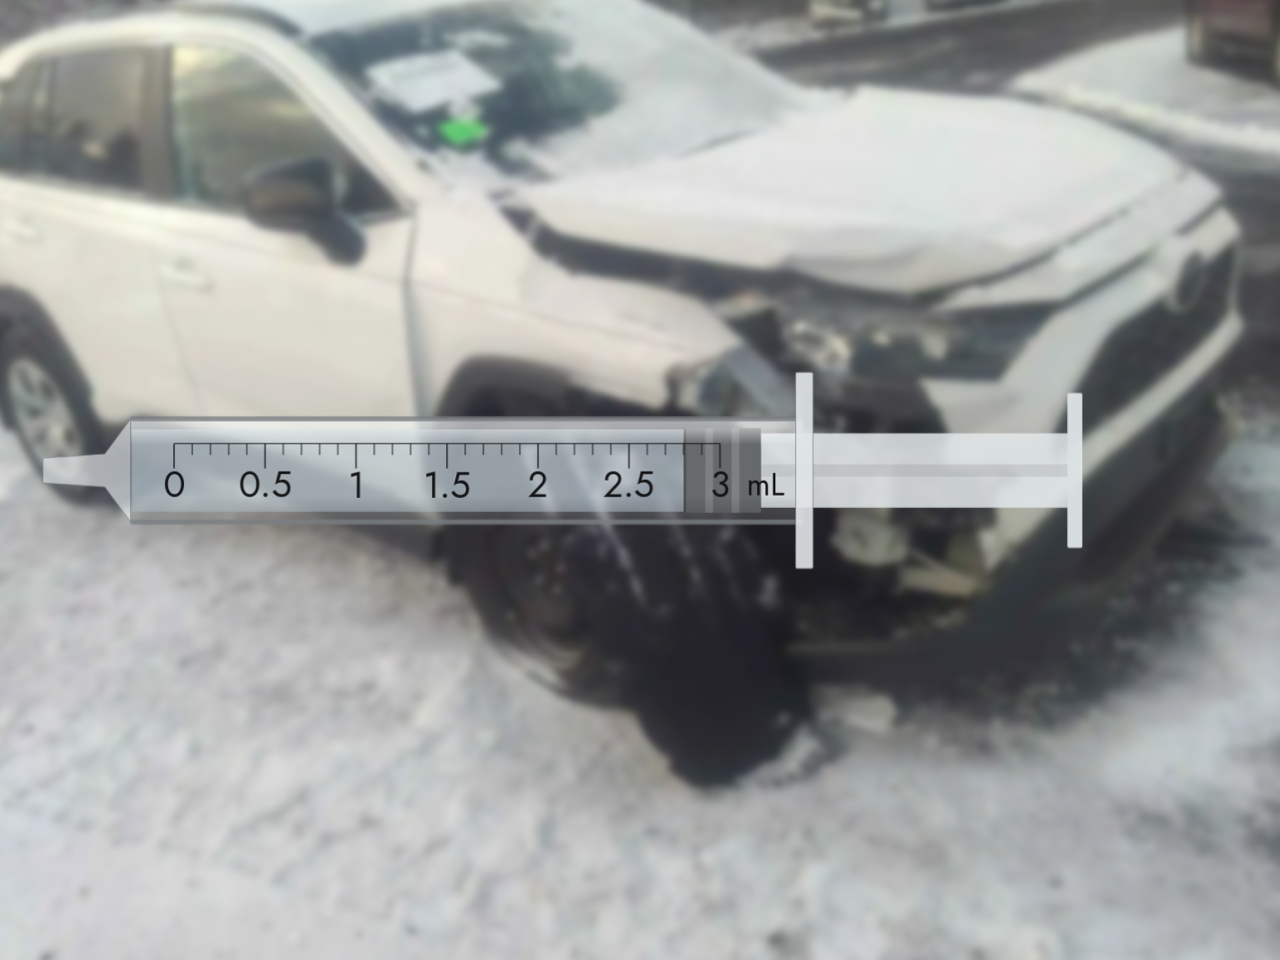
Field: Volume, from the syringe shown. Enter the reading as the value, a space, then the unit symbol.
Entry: 2.8 mL
